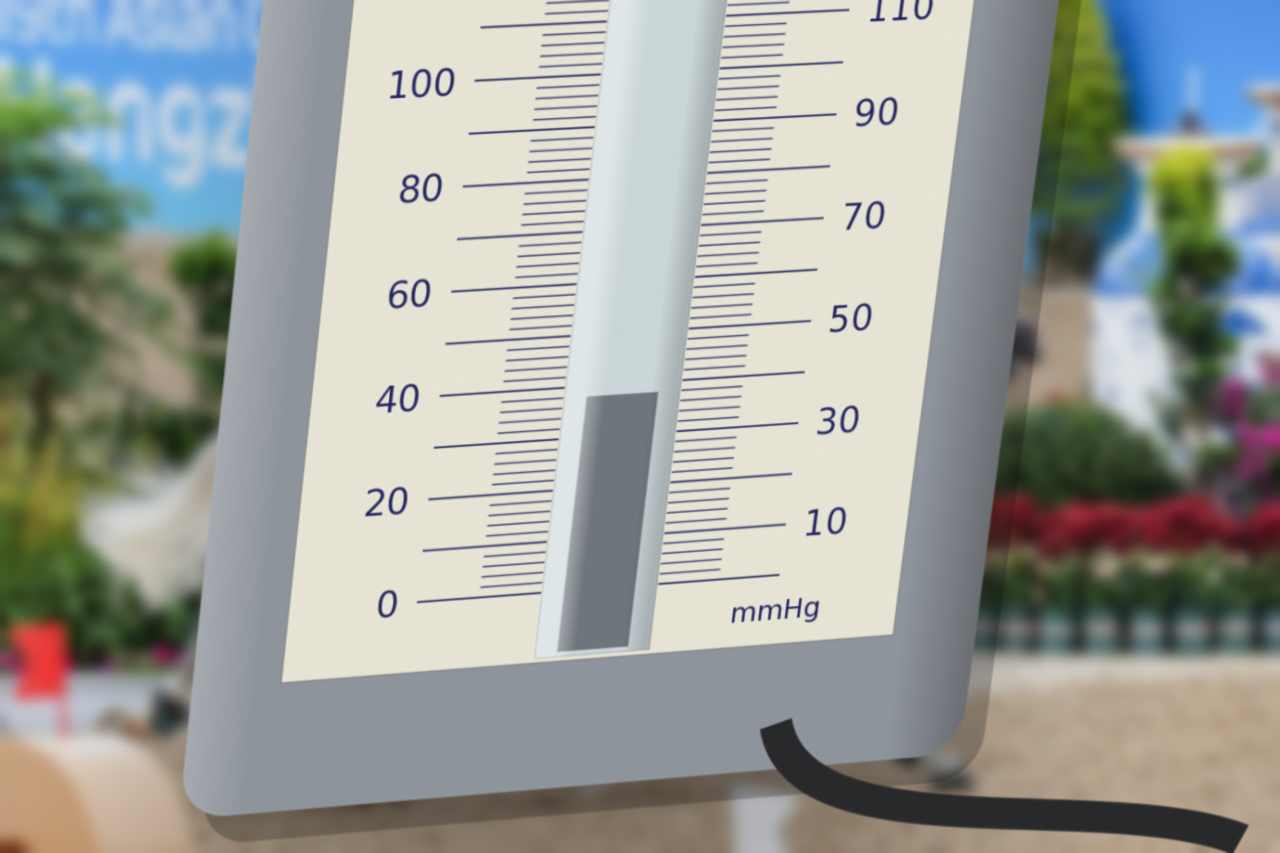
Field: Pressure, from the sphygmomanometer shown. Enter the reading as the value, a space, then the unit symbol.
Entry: 38 mmHg
